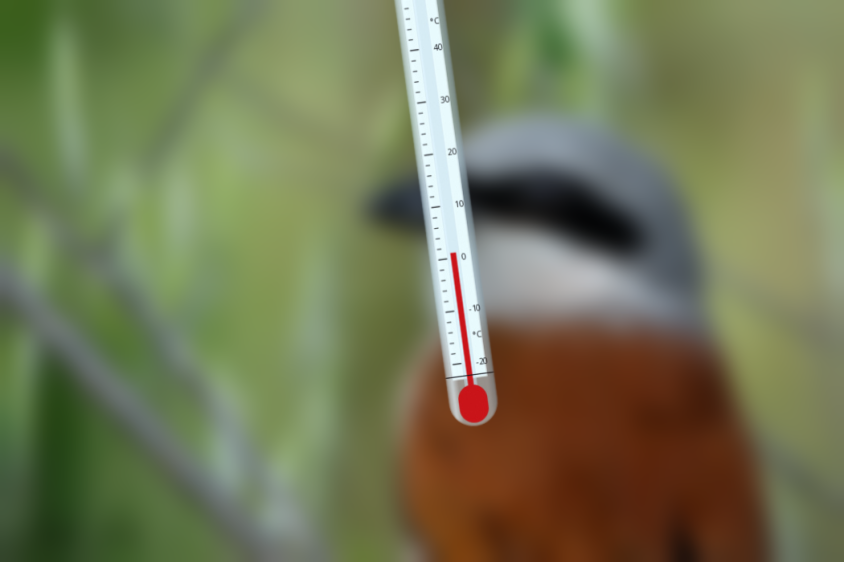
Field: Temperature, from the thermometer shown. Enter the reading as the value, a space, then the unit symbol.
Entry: 1 °C
